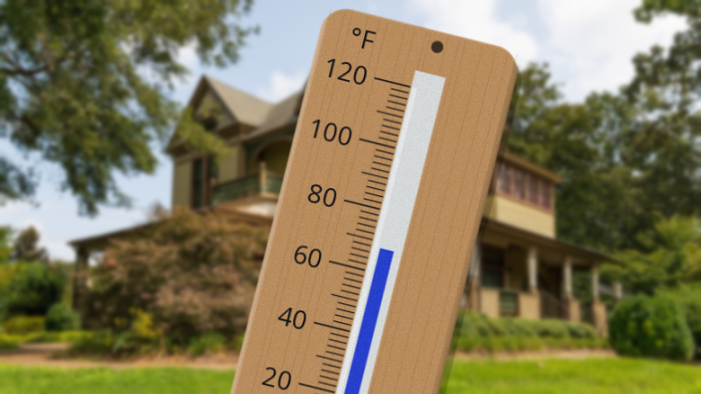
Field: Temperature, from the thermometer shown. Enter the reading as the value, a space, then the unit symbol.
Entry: 68 °F
